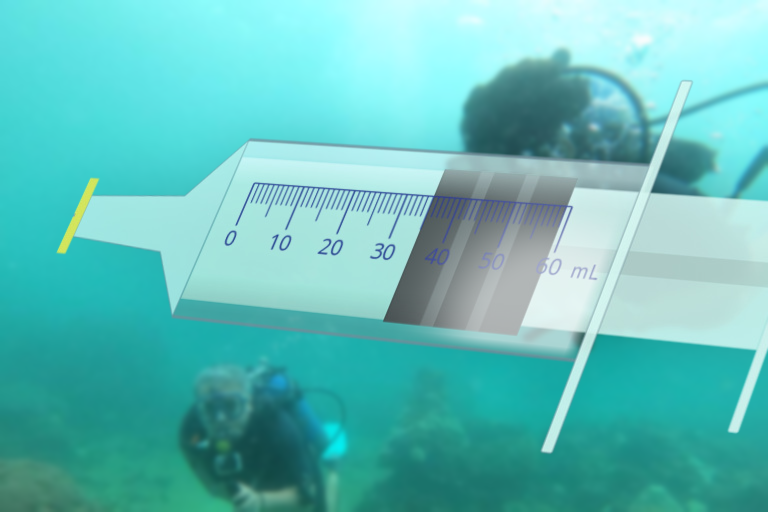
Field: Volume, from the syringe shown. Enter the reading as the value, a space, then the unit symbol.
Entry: 35 mL
